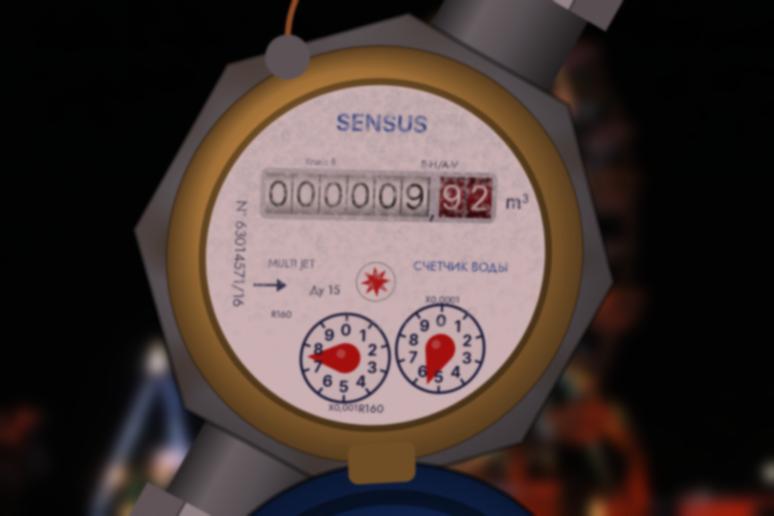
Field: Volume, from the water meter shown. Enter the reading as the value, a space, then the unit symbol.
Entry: 9.9275 m³
